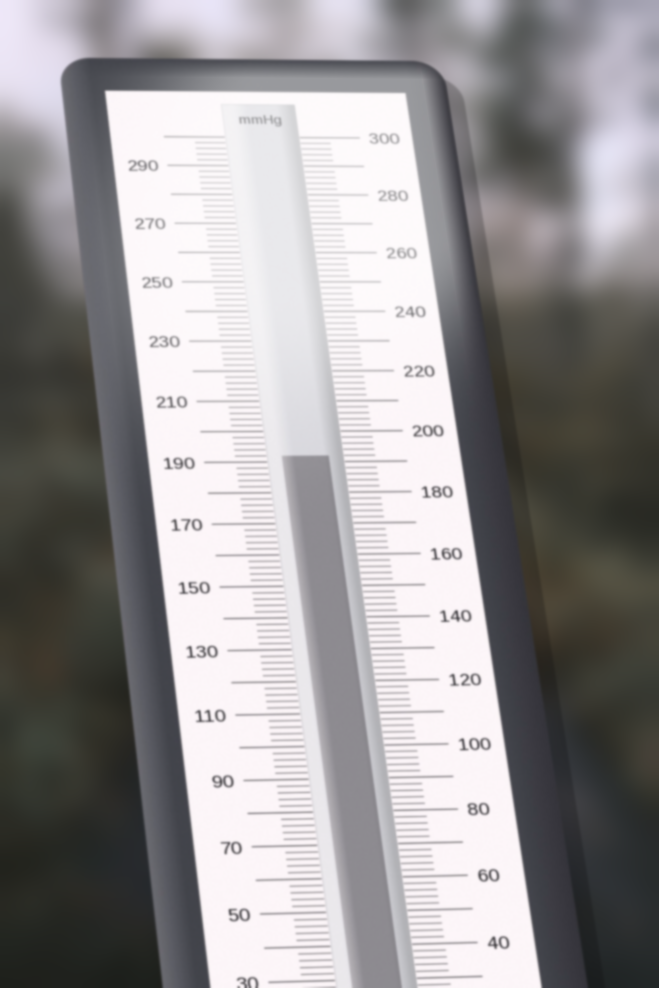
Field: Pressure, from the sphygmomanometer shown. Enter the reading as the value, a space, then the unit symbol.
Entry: 192 mmHg
